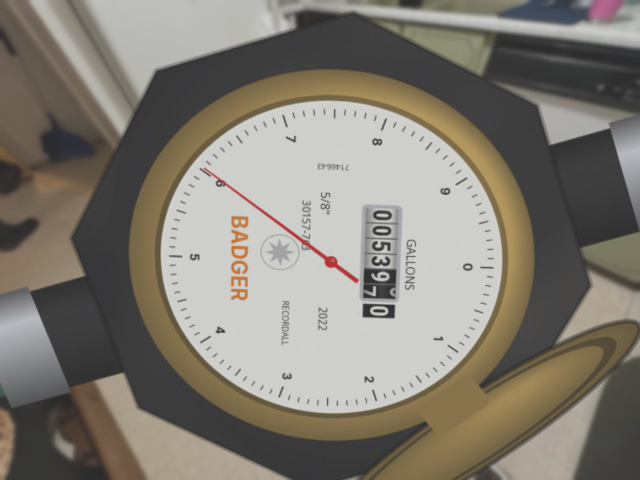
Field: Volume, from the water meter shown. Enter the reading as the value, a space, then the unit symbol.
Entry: 53966.0 gal
